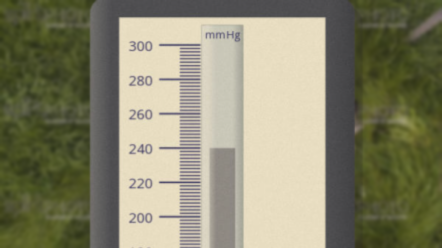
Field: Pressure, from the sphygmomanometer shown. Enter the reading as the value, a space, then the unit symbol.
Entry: 240 mmHg
